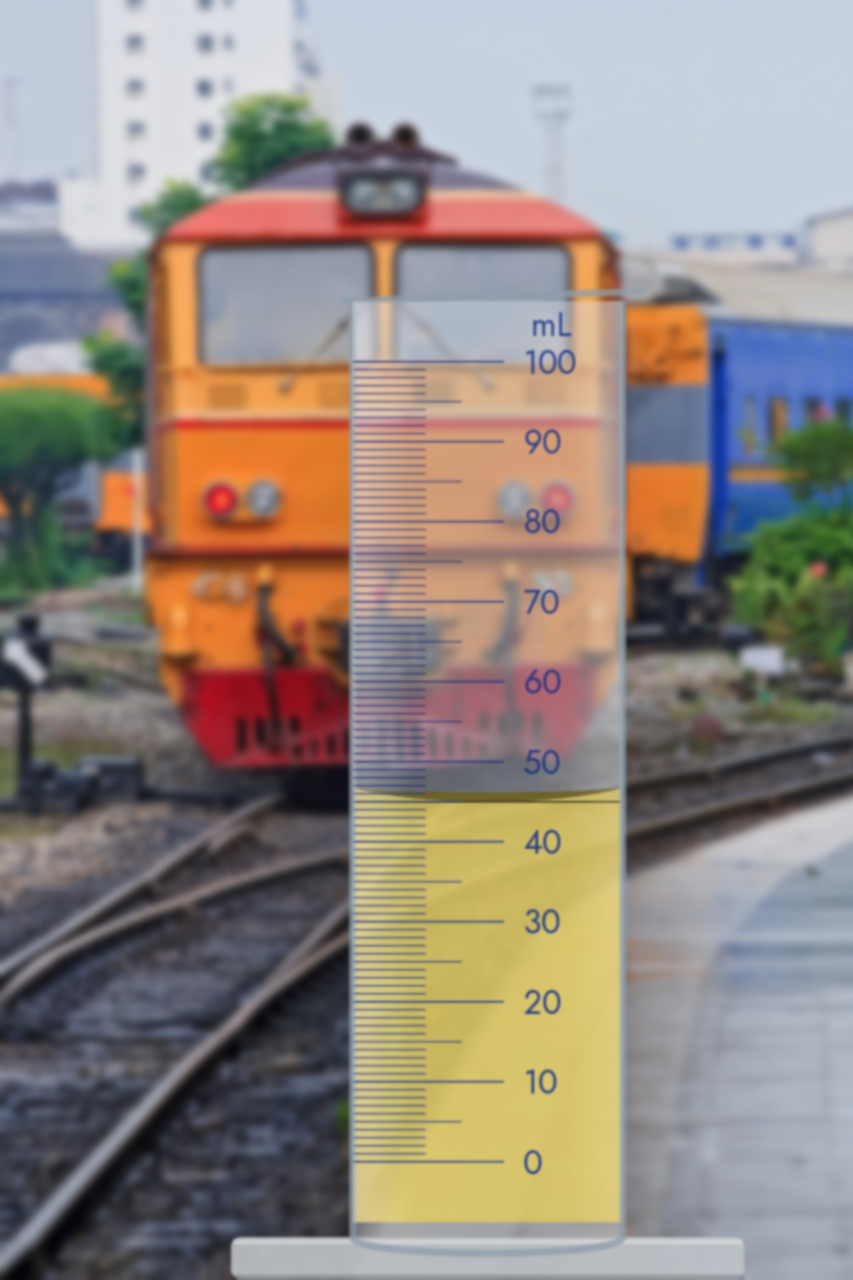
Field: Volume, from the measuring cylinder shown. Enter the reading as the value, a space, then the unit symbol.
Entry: 45 mL
